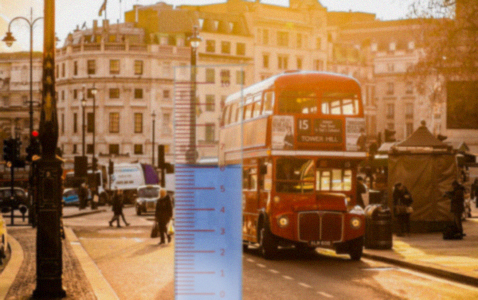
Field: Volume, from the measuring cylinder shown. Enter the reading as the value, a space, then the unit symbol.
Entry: 6 mL
